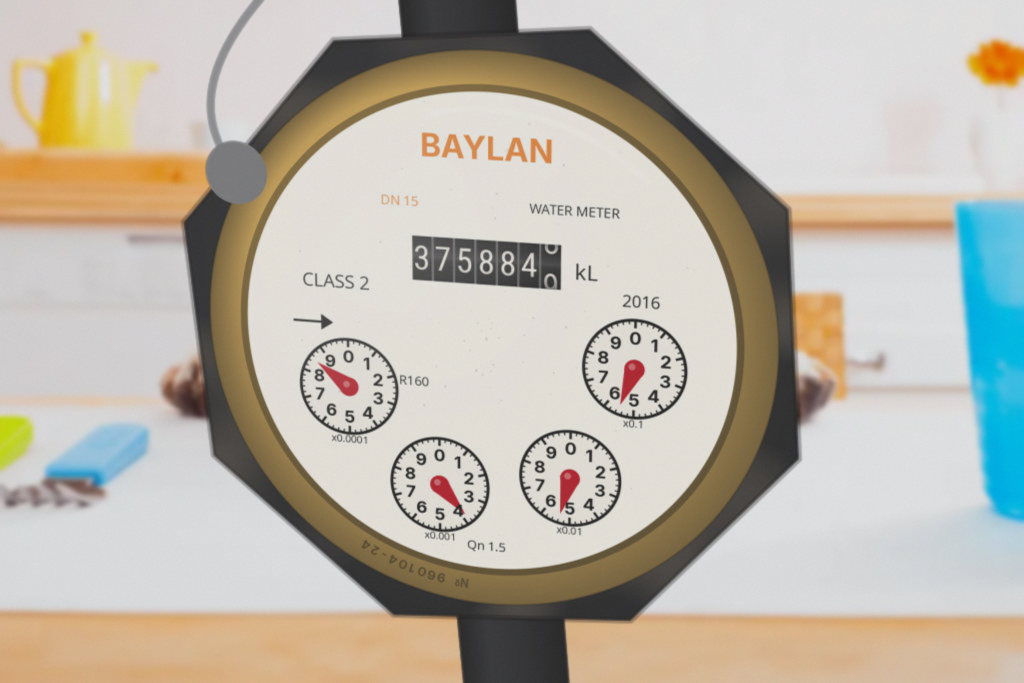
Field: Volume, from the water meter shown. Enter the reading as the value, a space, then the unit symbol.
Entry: 3758848.5538 kL
